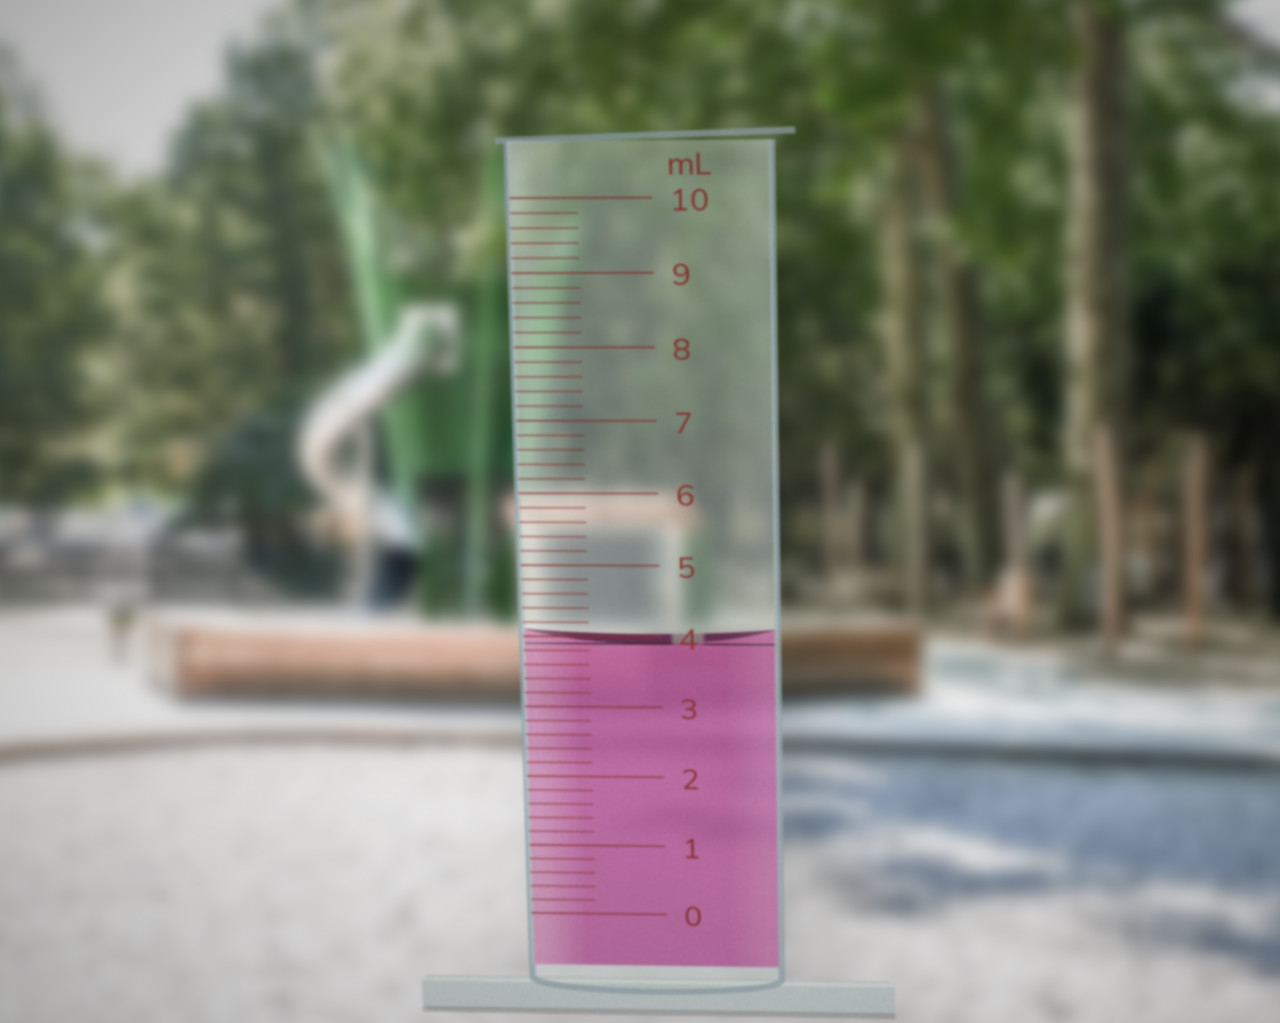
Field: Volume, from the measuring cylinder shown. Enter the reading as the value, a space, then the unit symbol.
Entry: 3.9 mL
